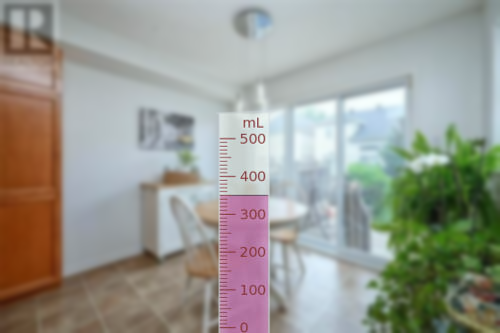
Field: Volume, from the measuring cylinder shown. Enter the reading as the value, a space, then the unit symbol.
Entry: 350 mL
